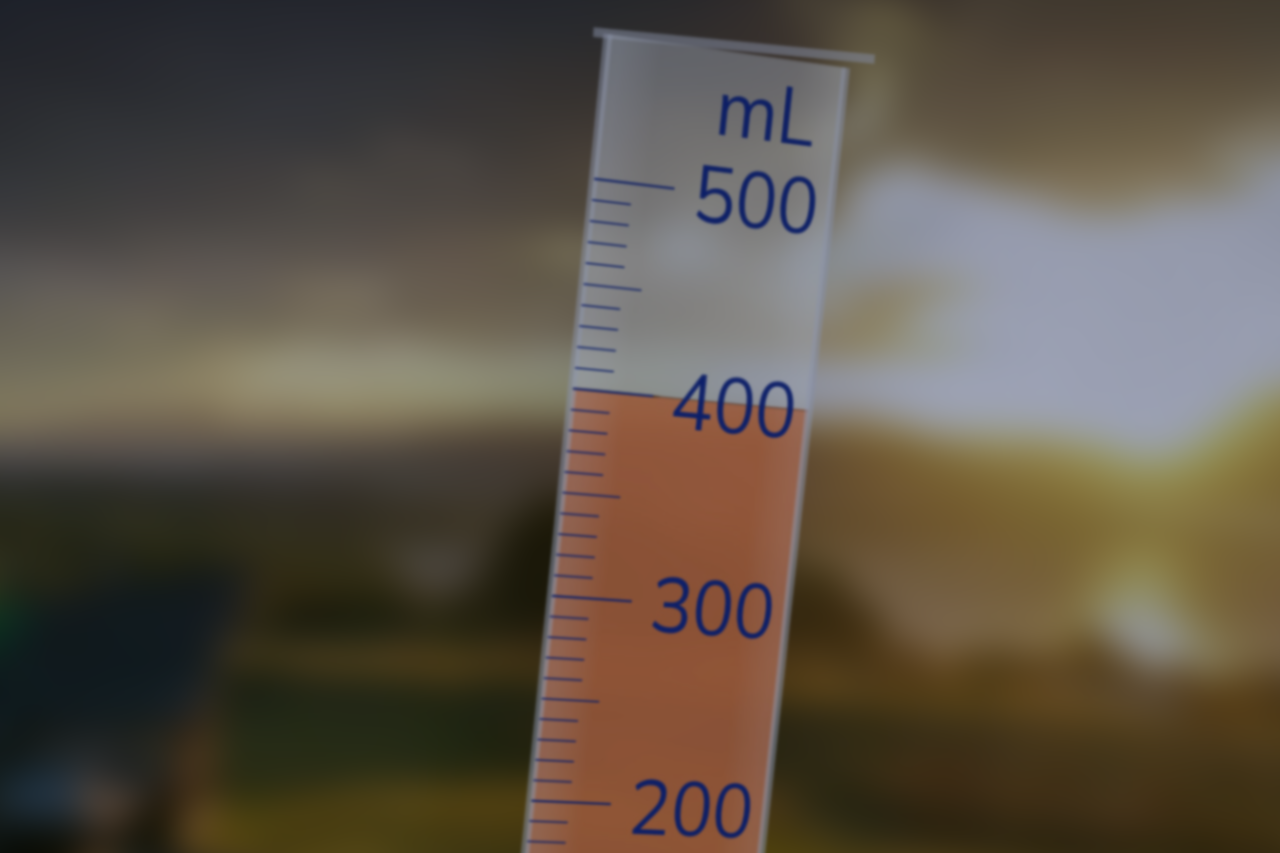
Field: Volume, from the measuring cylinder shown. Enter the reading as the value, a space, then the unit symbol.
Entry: 400 mL
